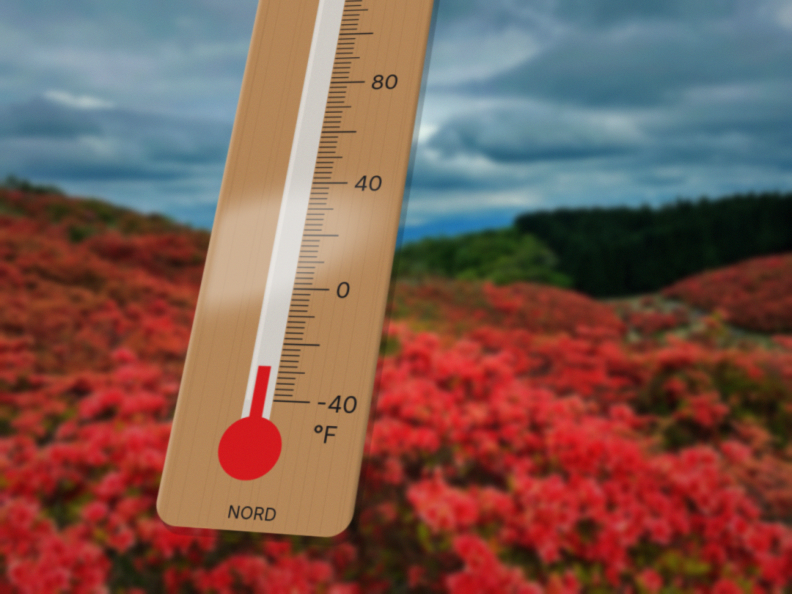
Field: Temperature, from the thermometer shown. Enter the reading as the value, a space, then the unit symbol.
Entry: -28 °F
